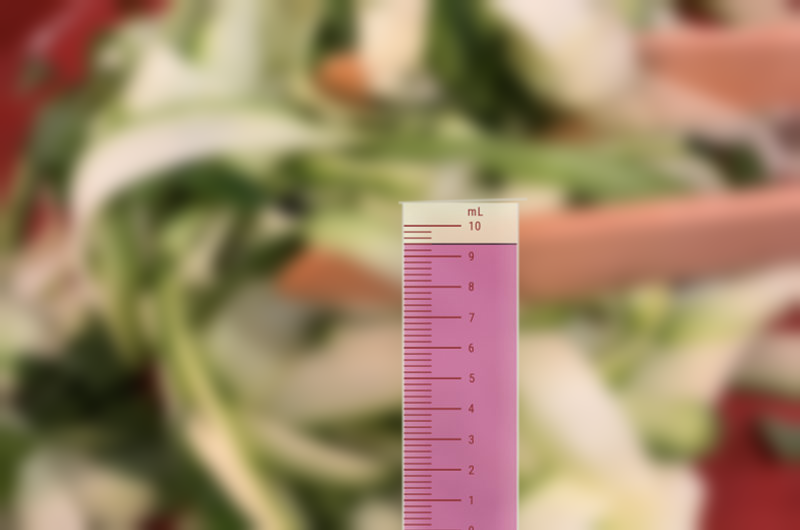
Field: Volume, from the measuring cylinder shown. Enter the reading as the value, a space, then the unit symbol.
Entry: 9.4 mL
